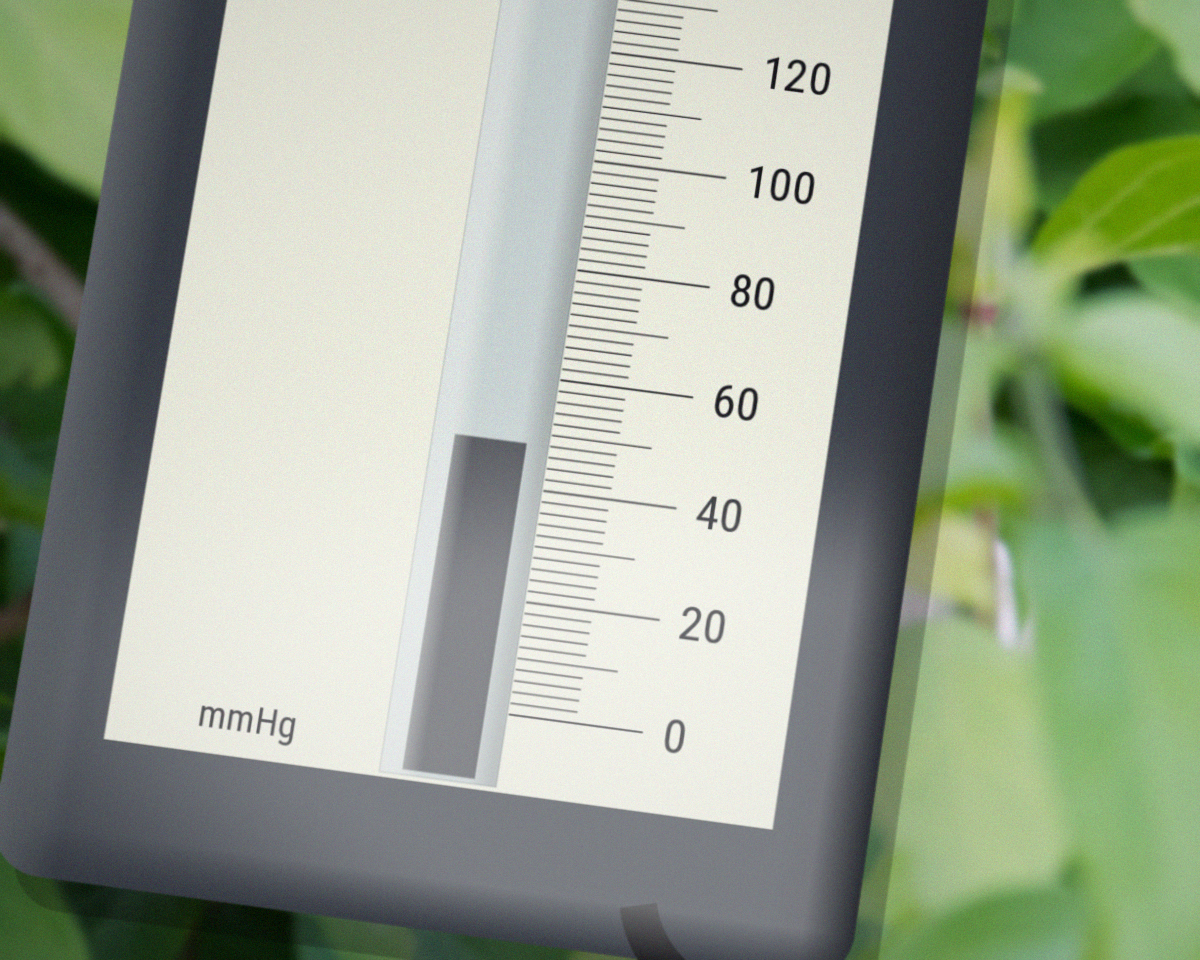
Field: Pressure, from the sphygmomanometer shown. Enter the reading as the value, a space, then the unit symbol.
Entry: 48 mmHg
